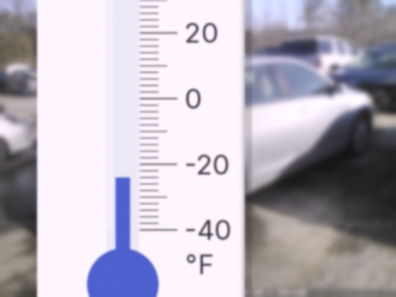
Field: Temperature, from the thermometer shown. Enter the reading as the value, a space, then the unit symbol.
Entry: -24 °F
